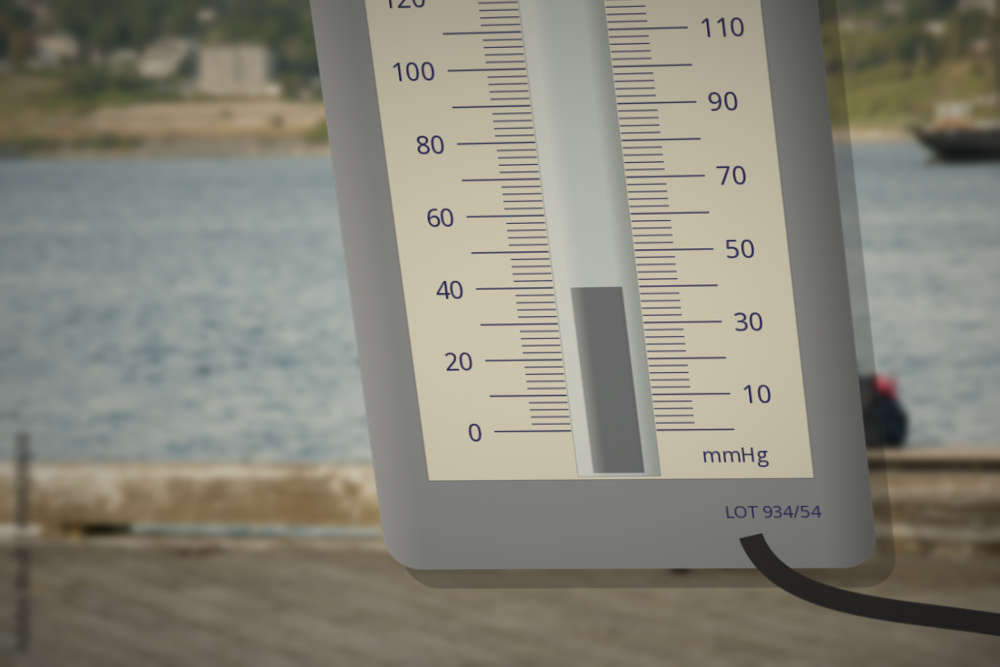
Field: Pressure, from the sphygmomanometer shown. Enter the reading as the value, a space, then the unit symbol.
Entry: 40 mmHg
